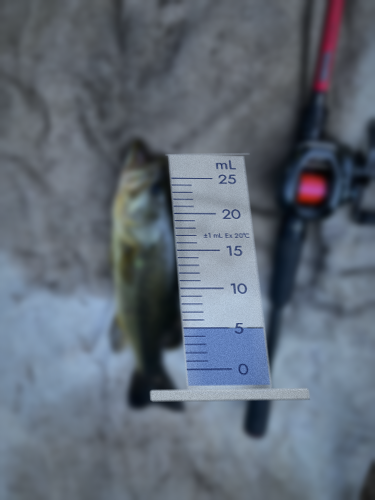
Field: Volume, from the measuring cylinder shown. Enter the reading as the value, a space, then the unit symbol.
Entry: 5 mL
